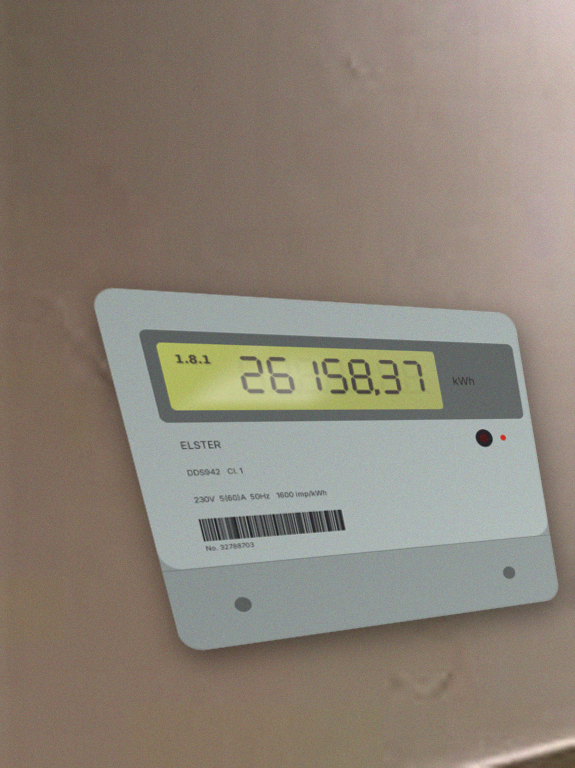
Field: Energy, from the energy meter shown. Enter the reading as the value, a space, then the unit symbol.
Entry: 26158.37 kWh
